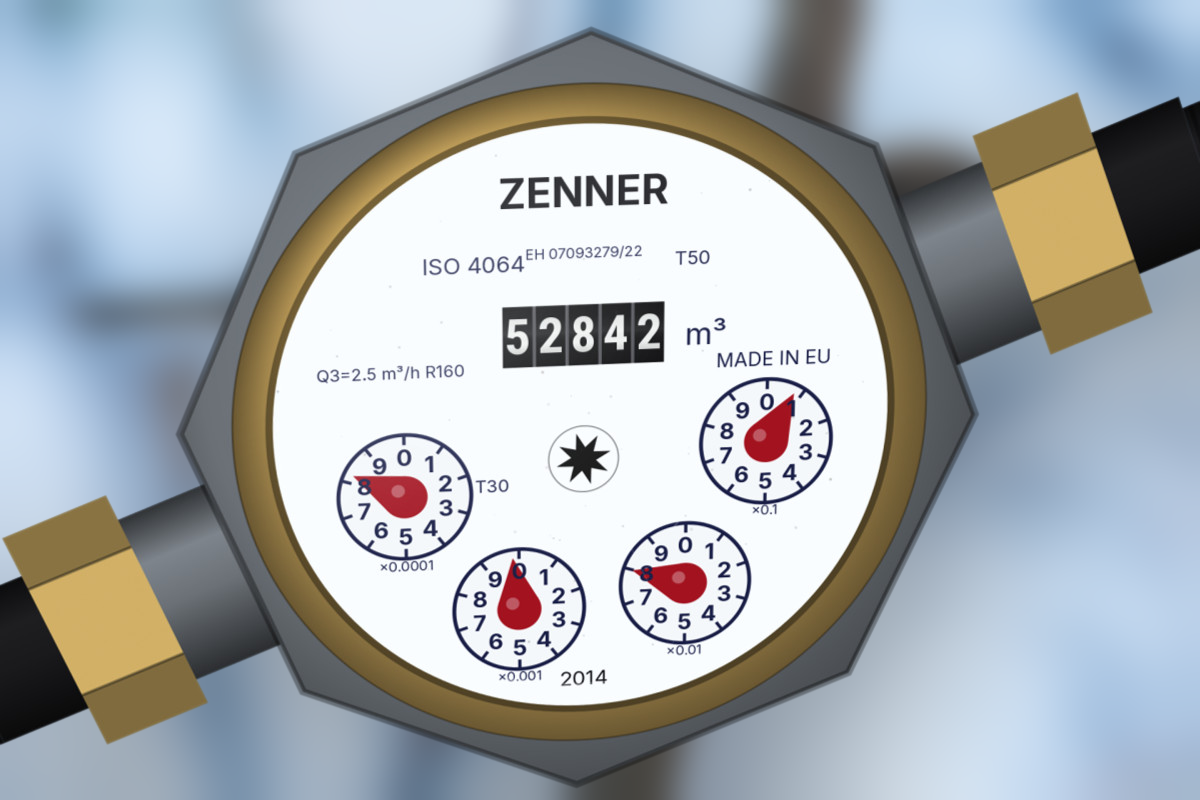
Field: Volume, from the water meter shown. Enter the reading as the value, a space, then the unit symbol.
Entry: 52842.0798 m³
